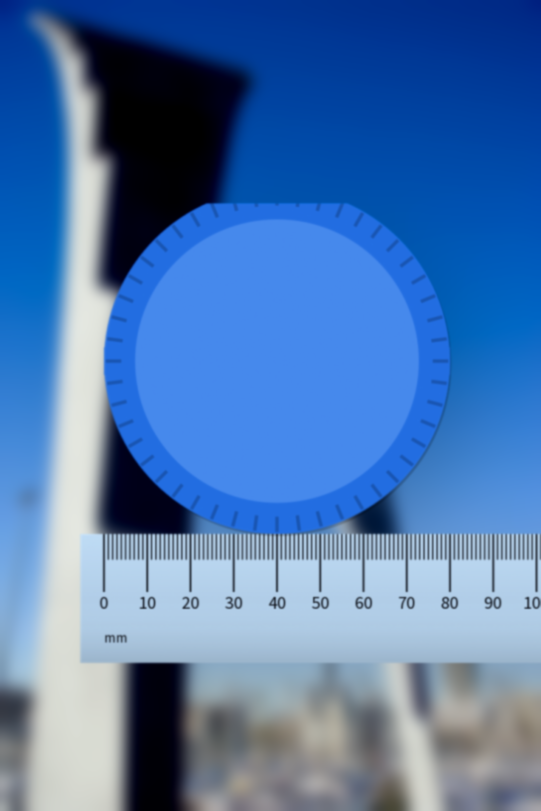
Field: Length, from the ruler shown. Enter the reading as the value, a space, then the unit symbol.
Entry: 80 mm
